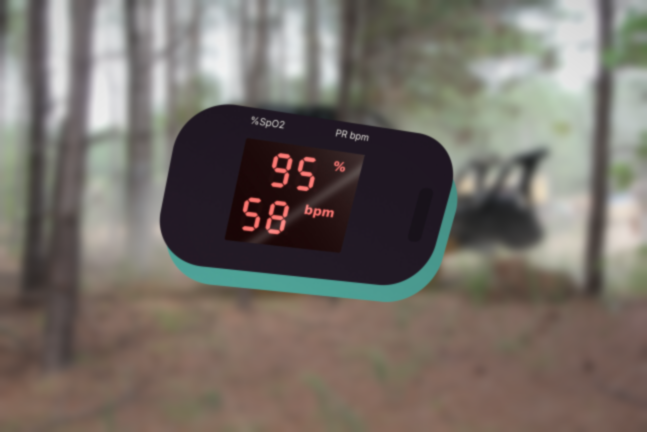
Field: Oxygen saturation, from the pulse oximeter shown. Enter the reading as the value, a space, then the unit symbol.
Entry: 95 %
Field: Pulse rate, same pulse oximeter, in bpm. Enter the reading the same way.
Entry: 58 bpm
